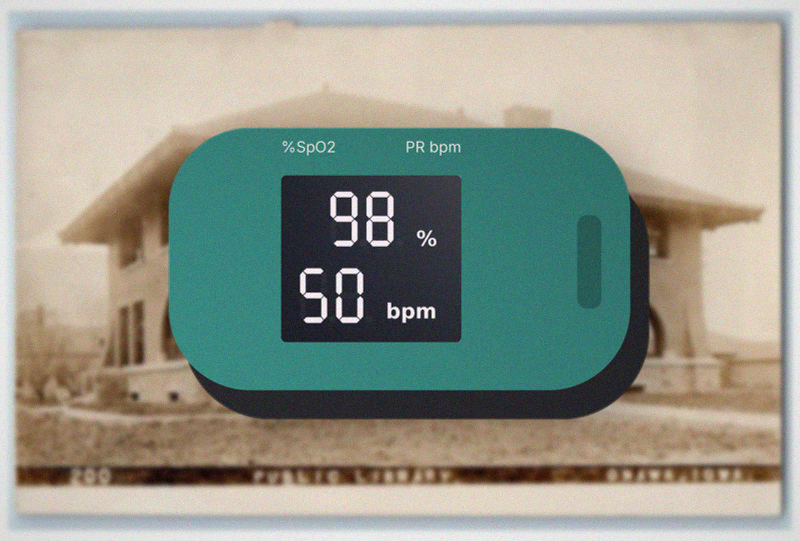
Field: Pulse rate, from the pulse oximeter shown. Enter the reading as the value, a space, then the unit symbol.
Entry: 50 bpm
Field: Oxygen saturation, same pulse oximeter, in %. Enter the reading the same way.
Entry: 98 %
